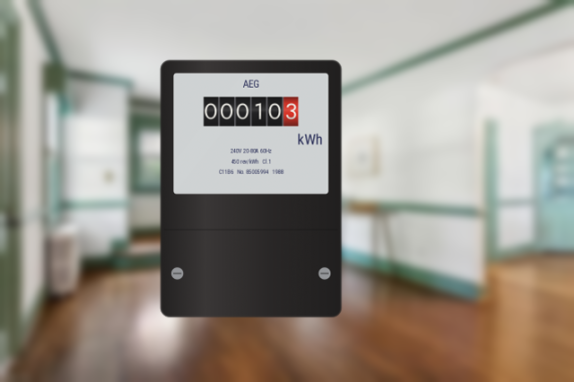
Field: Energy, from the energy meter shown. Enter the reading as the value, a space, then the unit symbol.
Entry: 10.3 kWh
